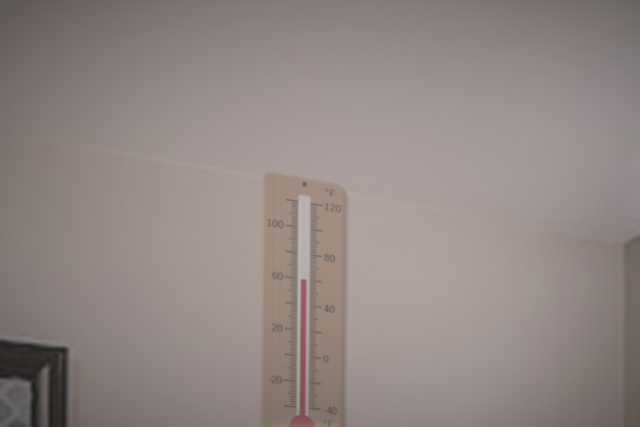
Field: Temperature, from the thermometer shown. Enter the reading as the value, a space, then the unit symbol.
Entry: 60 °F
